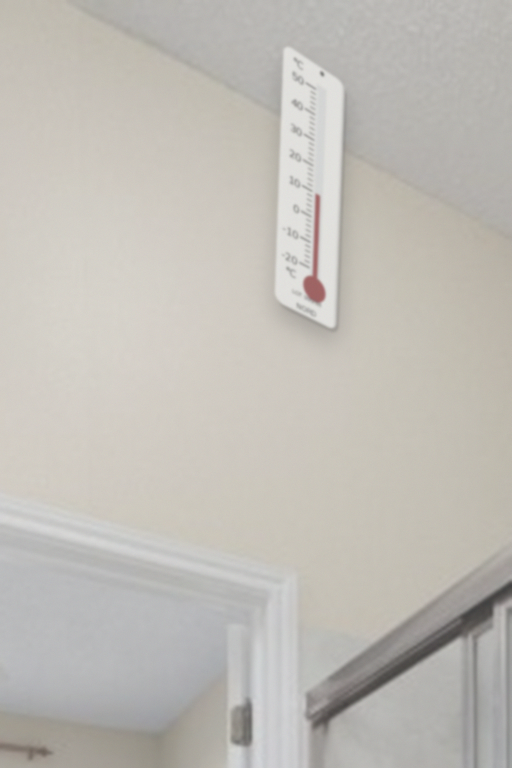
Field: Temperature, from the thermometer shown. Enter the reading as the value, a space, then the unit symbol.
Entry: 10 °C
